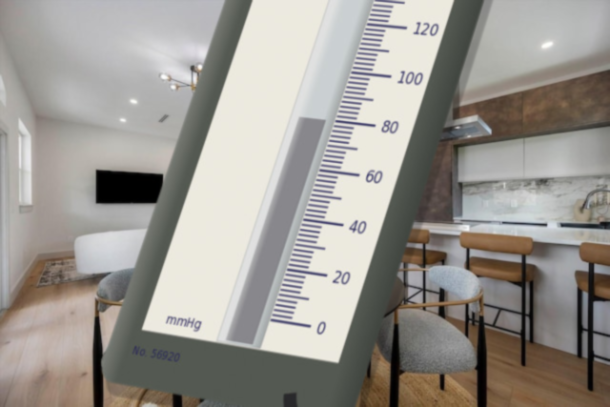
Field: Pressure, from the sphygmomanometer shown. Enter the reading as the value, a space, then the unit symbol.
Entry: 80 mmHg
